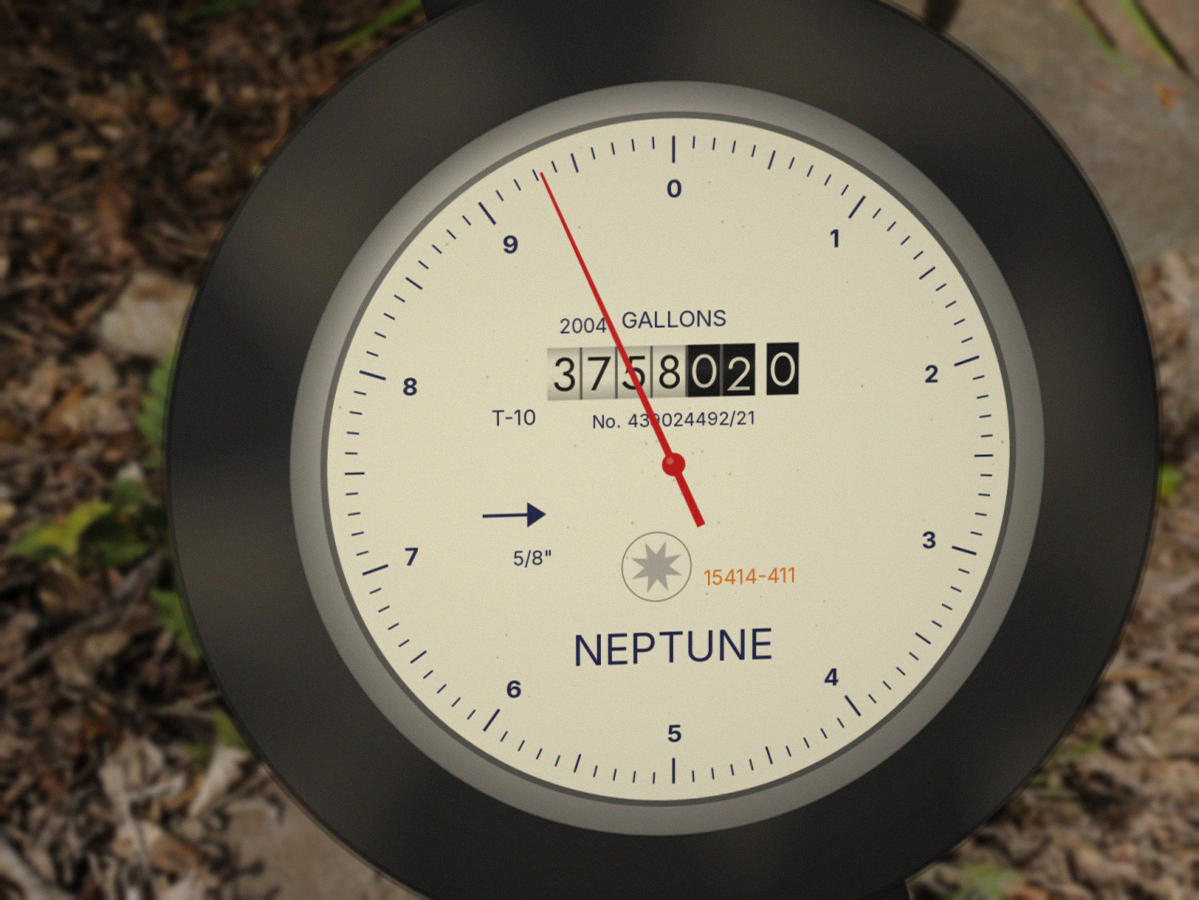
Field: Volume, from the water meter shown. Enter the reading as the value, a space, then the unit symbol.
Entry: 3758019.3 gal
